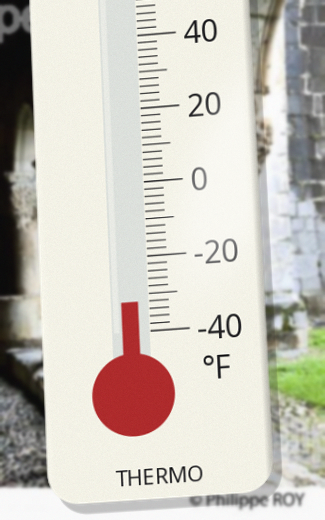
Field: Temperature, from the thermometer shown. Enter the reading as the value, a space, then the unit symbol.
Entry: -32 °F
